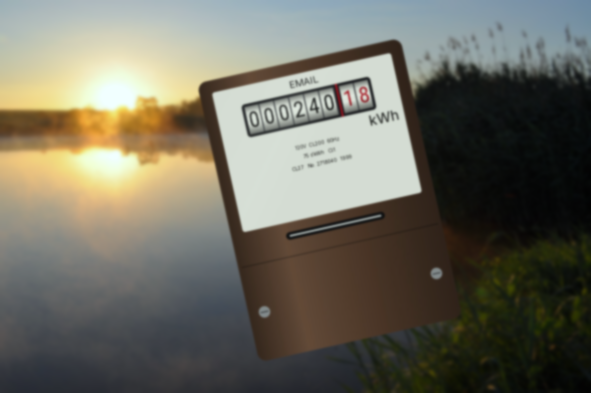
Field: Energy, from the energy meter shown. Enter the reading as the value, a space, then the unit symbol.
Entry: 240.18 kWh
